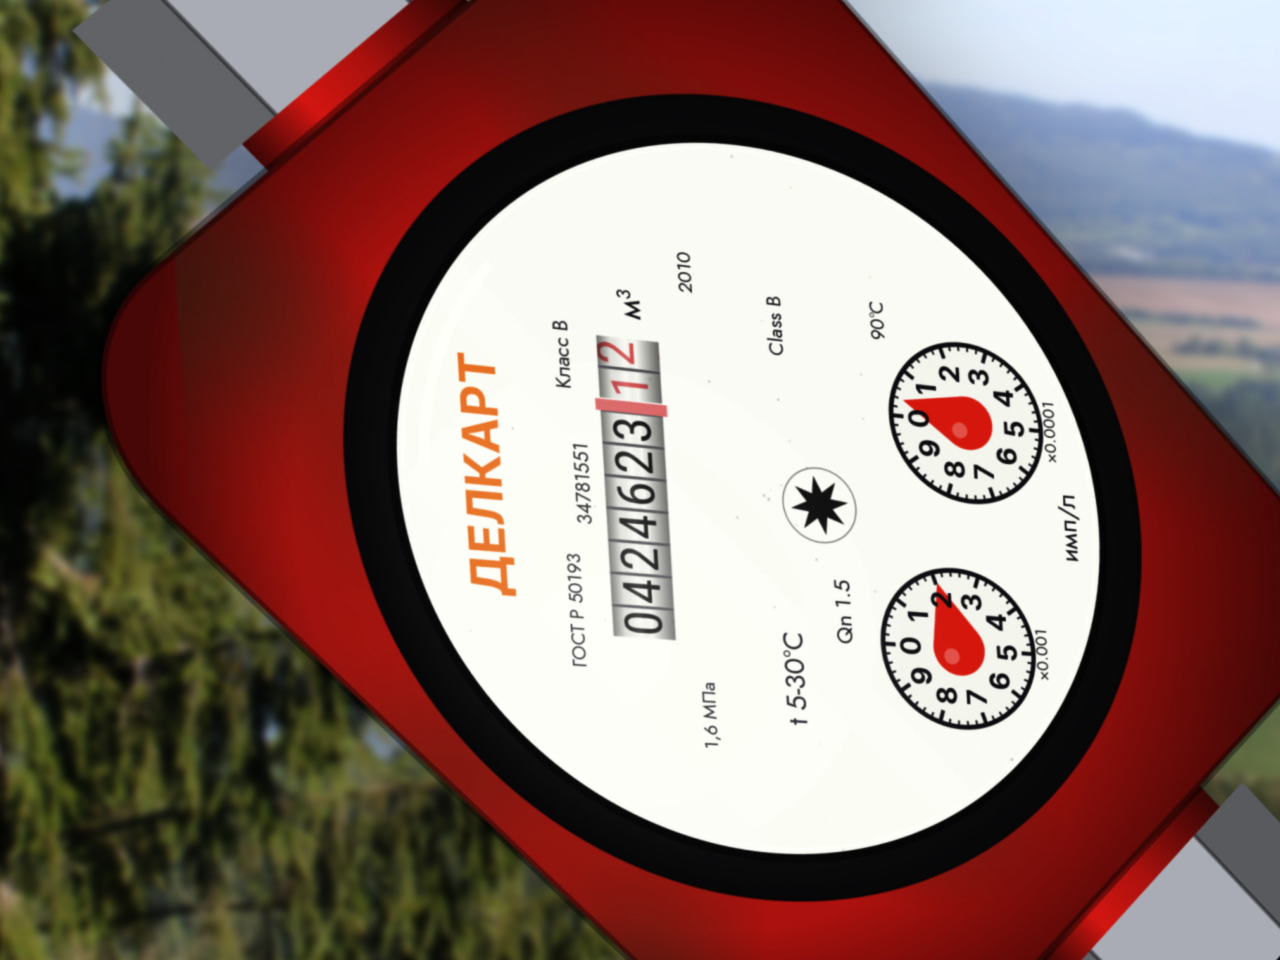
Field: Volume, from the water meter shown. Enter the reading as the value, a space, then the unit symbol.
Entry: 424623.1220 m³
